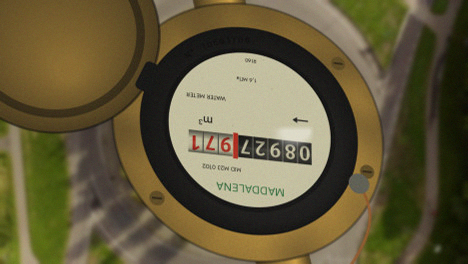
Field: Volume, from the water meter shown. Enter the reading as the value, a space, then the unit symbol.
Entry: 8927.971 m³
